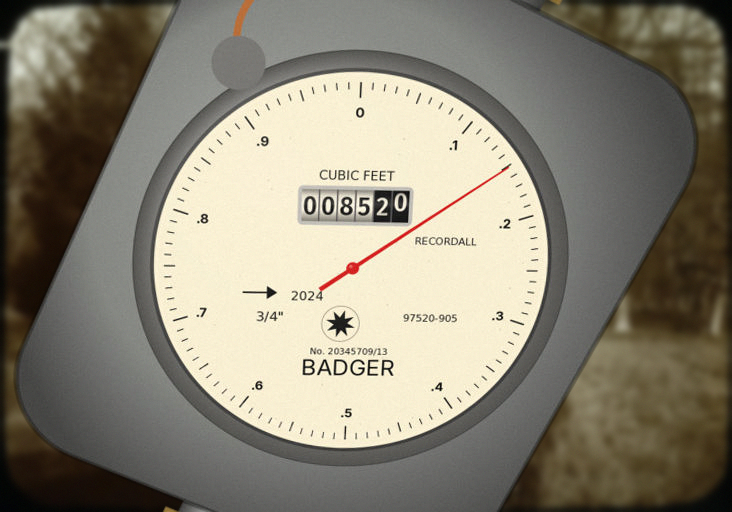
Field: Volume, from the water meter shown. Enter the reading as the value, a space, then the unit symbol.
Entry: 8520.15 ft³
